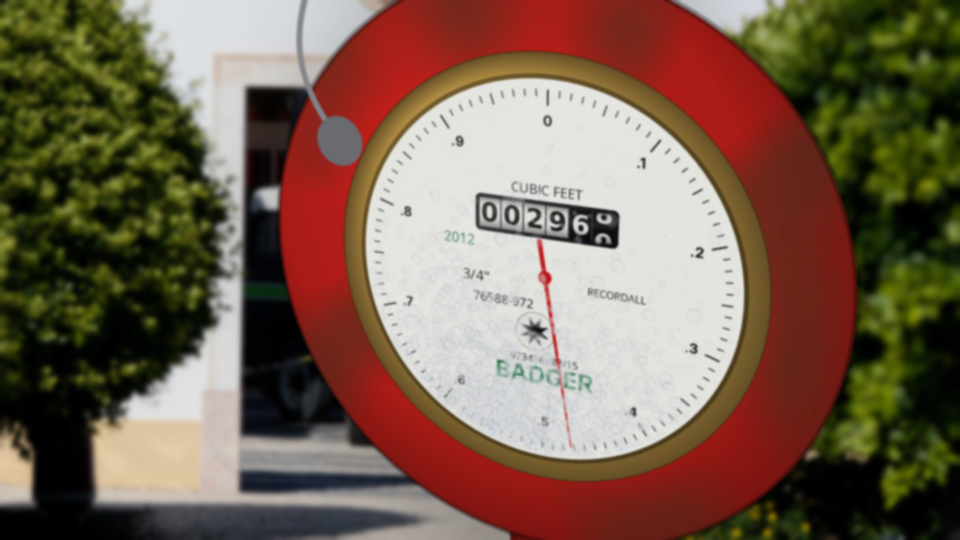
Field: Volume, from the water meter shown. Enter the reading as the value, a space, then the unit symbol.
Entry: 2968.47 ft³
